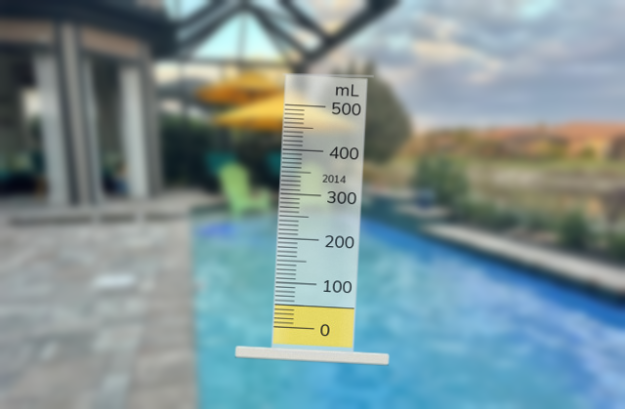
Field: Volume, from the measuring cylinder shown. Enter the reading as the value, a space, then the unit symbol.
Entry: 50 mL
